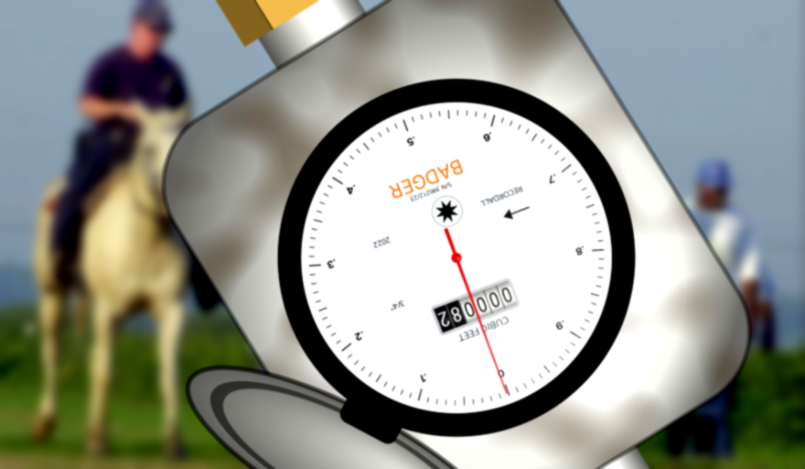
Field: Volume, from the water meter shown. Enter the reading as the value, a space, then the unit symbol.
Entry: 82.00 ft³
